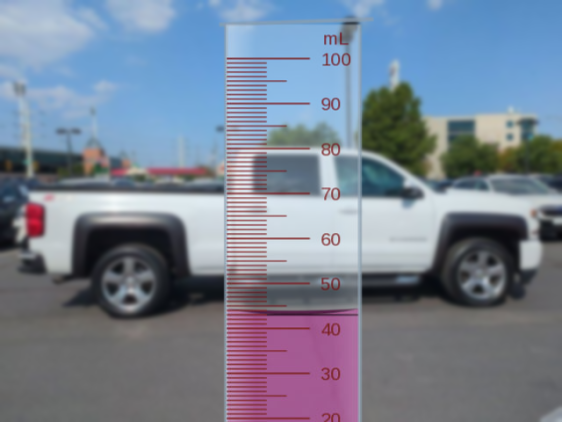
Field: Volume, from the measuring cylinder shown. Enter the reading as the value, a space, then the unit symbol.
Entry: 43 mL
